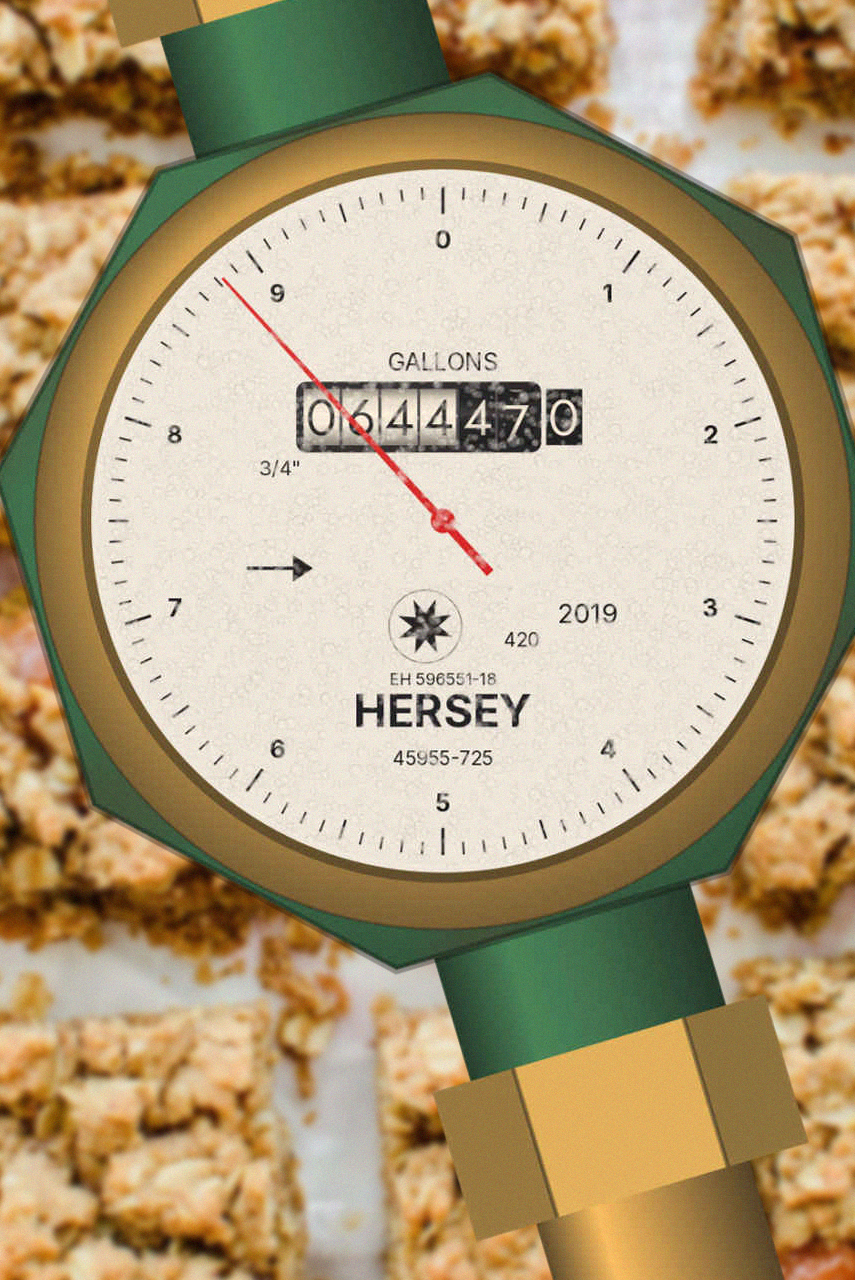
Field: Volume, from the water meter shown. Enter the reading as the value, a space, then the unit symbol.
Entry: 644468.8 gal
